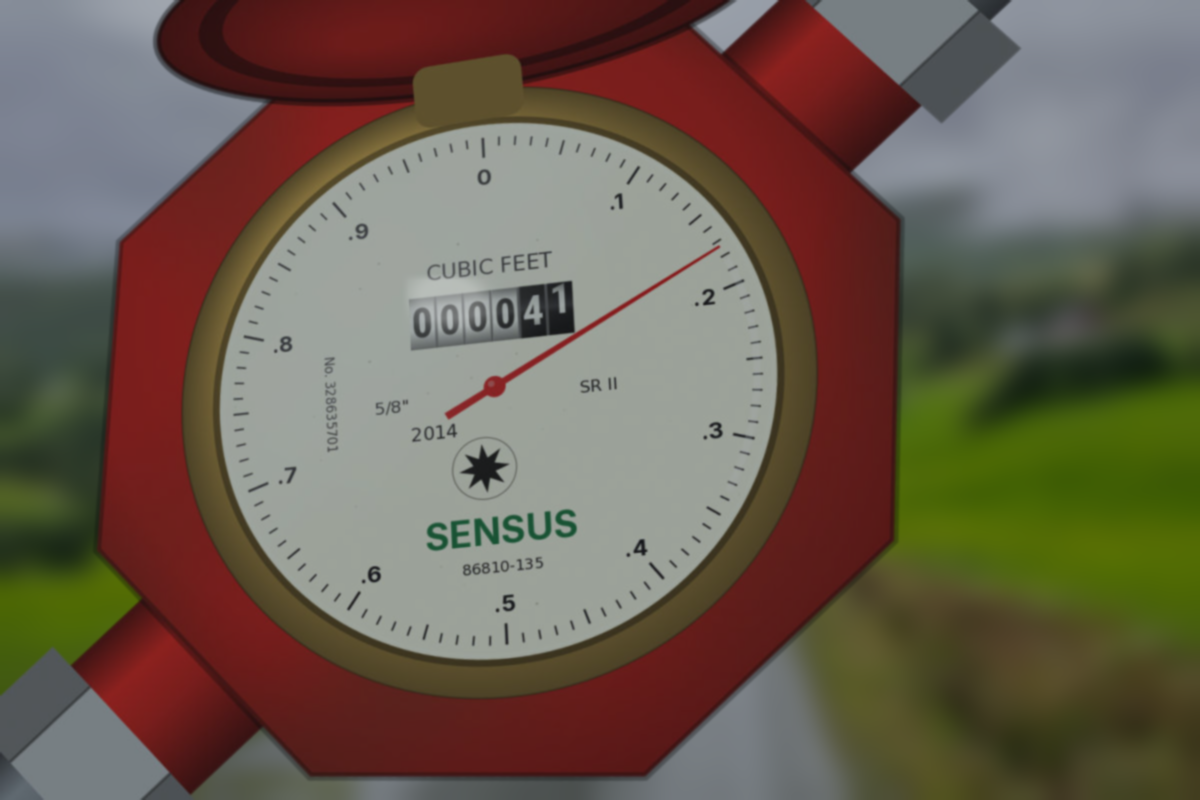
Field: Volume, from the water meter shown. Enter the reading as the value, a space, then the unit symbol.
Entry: 41.17 ft³
